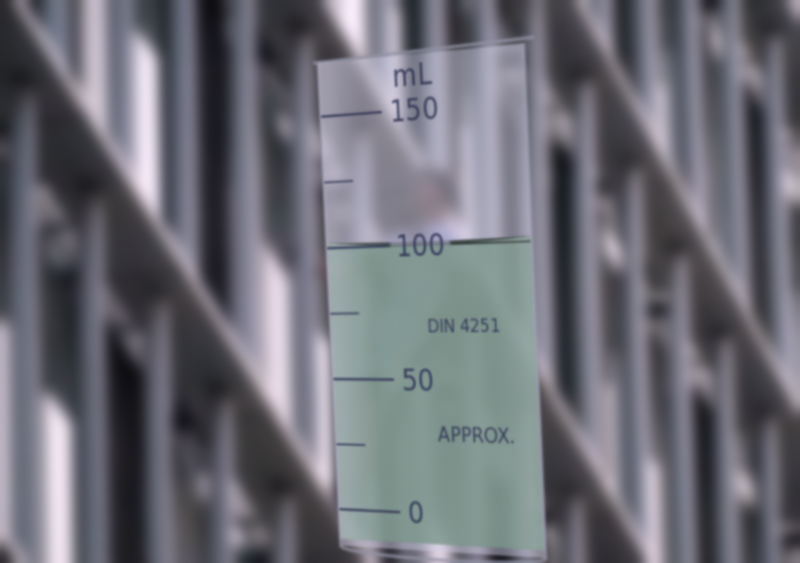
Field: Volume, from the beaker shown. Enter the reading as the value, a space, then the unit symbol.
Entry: 100 mL
